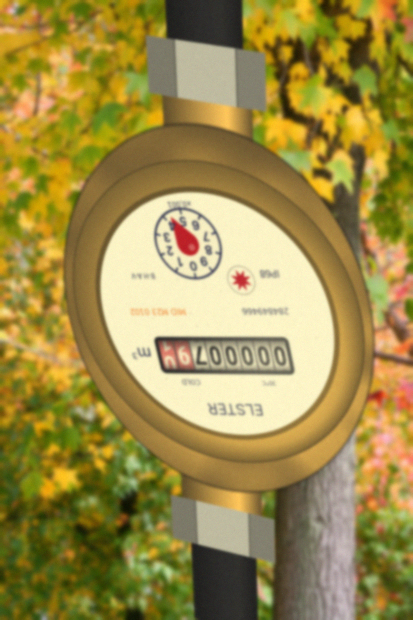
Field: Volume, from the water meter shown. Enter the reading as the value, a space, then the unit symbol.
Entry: 7.904 m³
